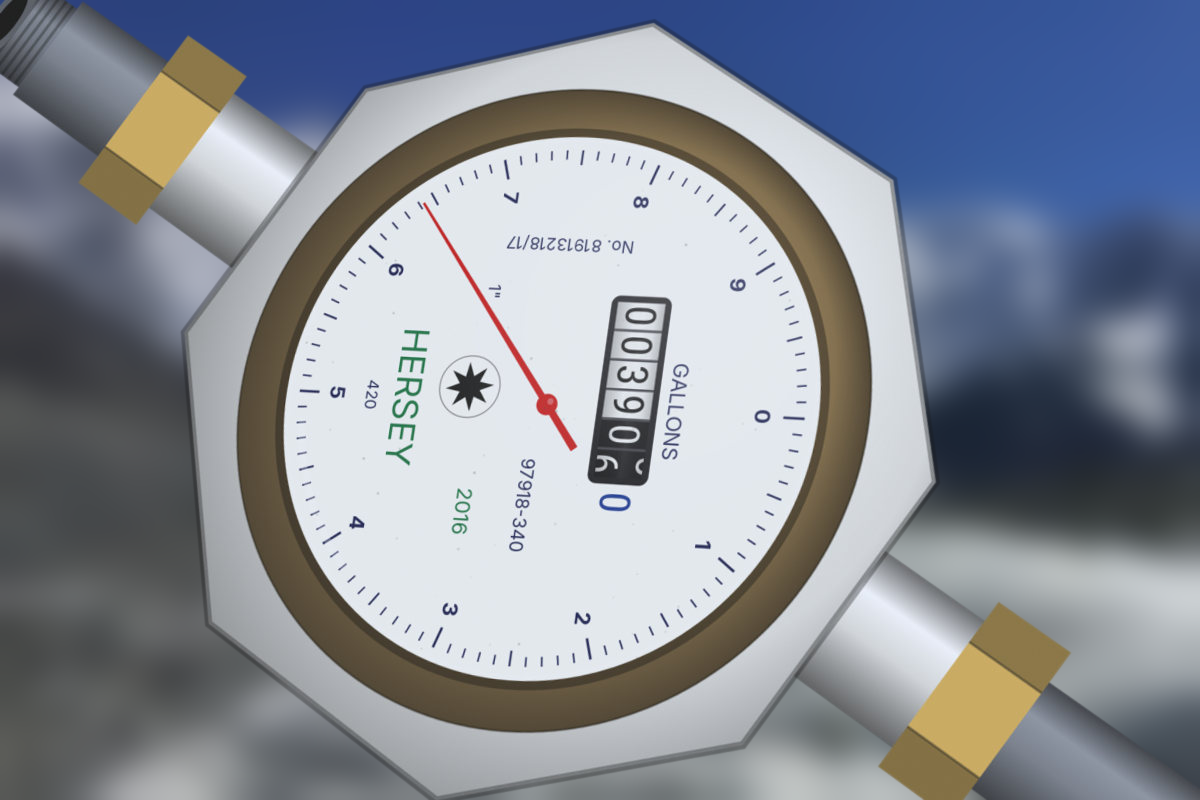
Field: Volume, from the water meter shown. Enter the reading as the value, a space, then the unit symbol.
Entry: 39056.4 gal
